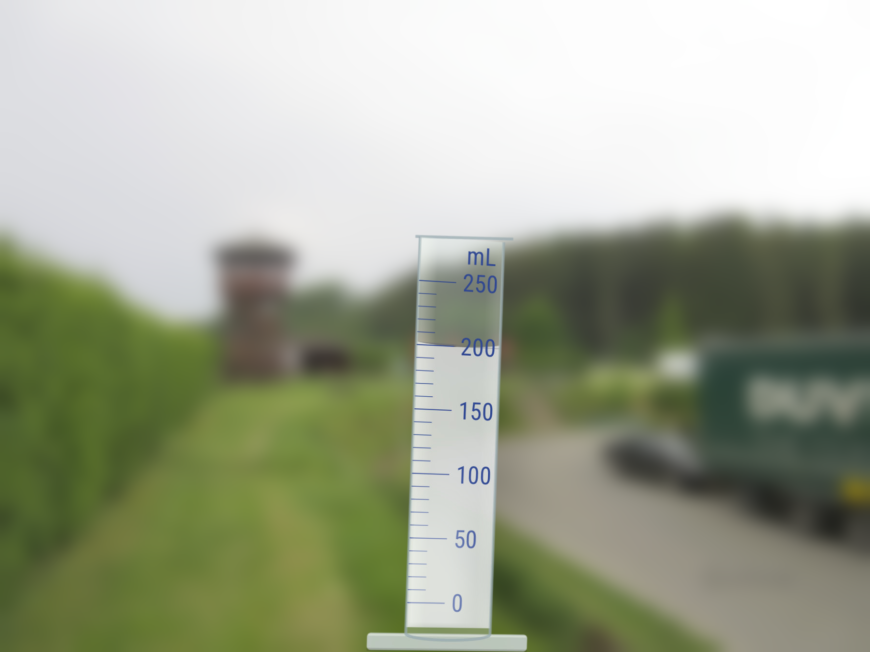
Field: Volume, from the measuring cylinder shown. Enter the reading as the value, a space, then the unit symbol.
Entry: 200 mL
